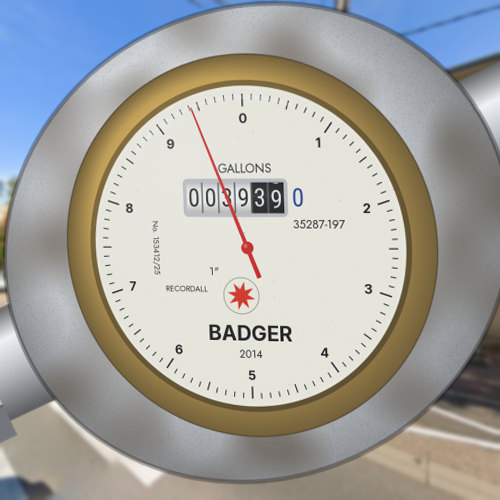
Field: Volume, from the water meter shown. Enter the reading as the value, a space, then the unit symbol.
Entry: 39389.4 gal
